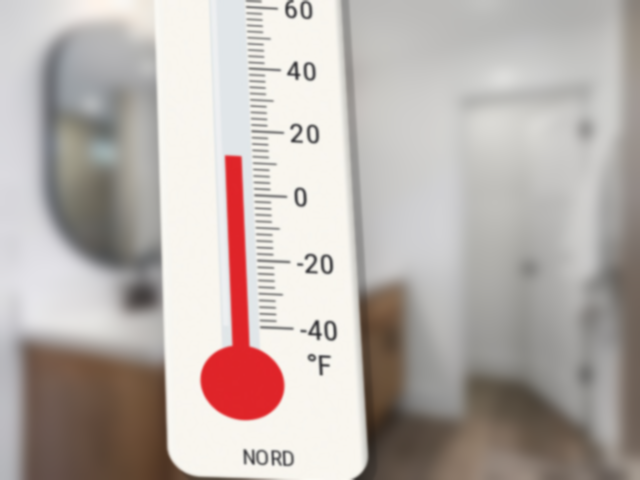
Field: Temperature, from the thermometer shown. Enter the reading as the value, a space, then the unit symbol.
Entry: 12 °F
